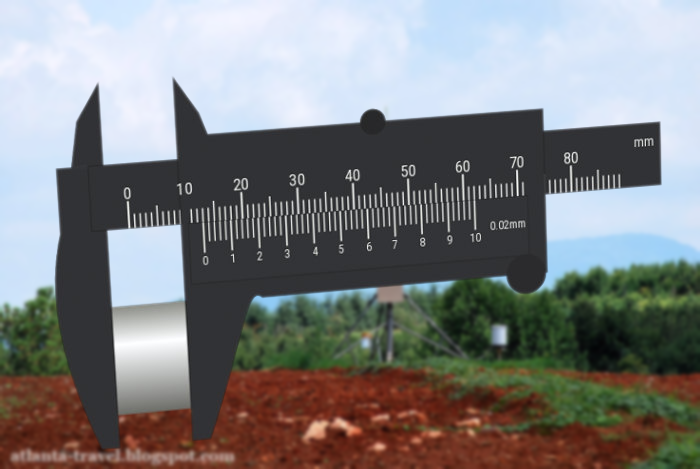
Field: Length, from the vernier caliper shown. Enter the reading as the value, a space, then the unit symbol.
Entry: 13.0 mm
